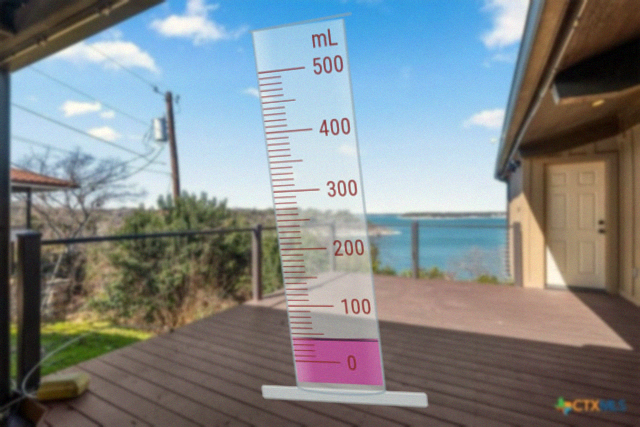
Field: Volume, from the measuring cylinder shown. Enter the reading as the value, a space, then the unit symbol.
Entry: 40 mL
